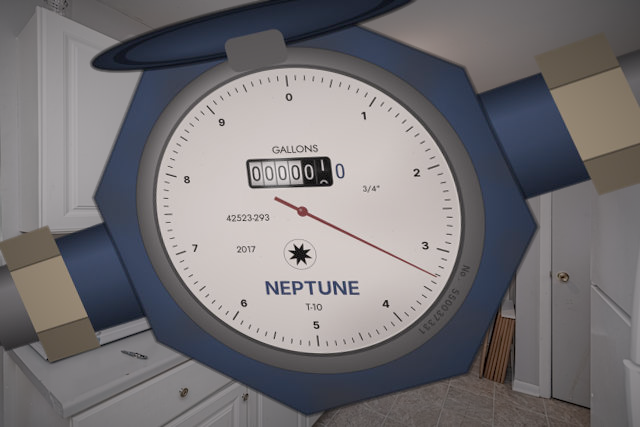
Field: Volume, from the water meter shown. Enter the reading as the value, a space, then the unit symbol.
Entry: 13.3 gal
